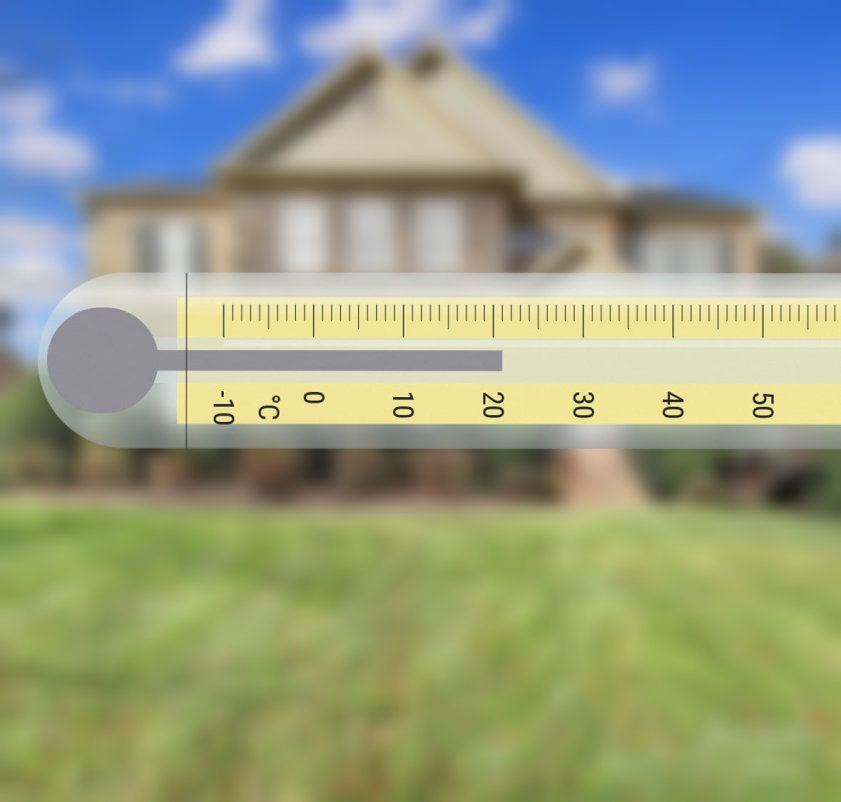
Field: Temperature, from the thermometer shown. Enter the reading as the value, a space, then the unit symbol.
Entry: 21 °C
